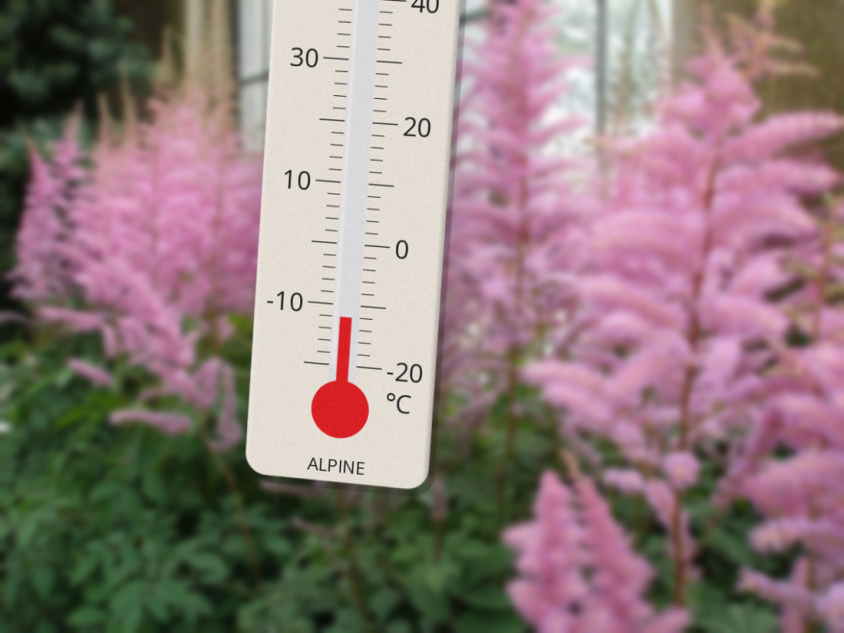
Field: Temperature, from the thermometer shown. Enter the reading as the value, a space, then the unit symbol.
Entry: -12 °C
